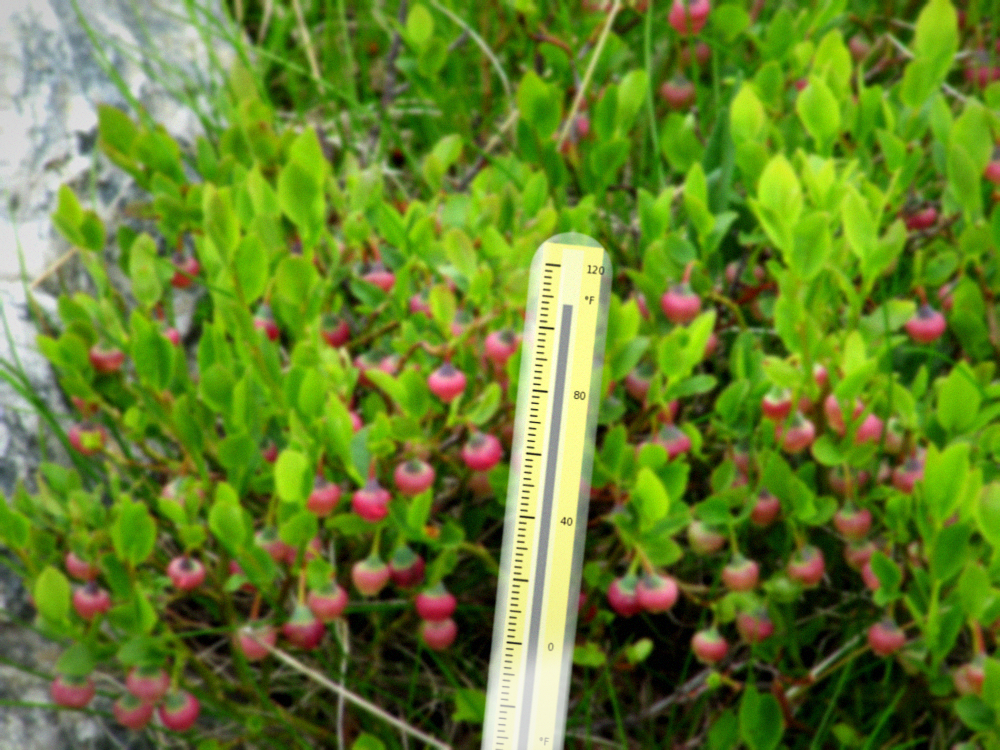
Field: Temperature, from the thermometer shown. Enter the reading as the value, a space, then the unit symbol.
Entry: 108 °F
